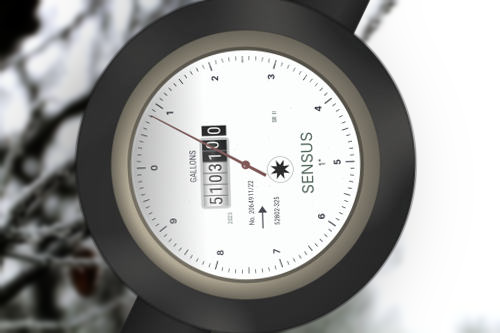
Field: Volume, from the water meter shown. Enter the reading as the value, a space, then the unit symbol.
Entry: 5103100.8 gal
